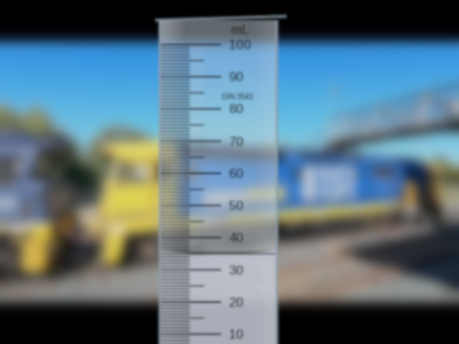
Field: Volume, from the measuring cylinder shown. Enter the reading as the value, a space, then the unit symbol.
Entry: 35 mL
